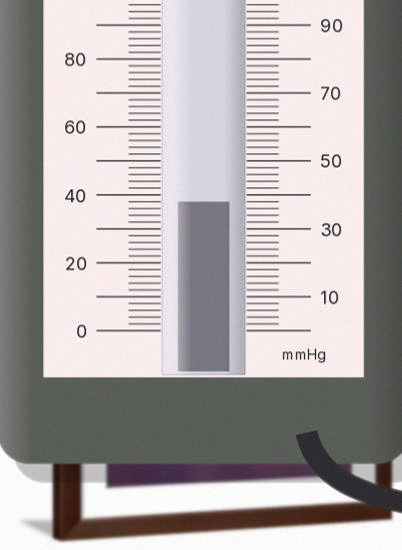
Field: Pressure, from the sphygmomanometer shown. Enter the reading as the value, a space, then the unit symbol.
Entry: 38 mmHg
